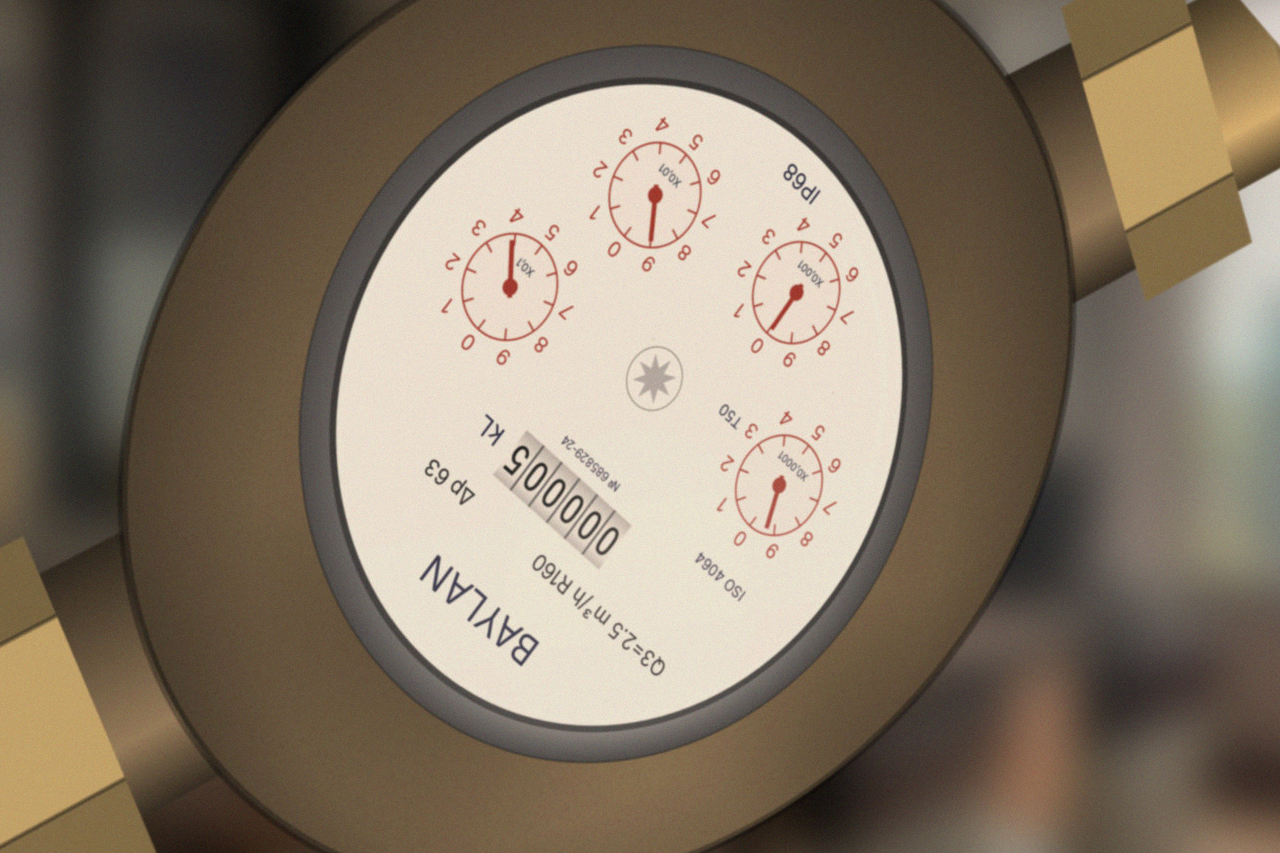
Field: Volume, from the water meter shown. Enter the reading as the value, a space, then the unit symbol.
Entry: 5.3899 kL
